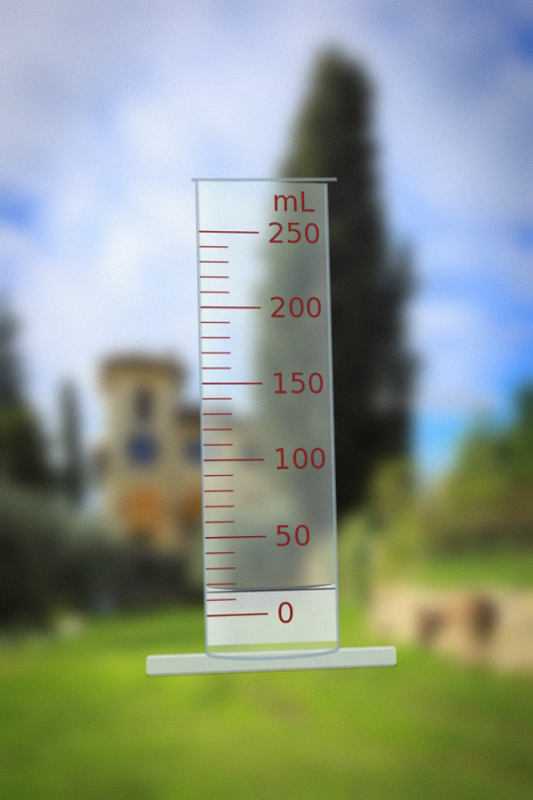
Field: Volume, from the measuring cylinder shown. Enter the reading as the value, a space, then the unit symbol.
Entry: 15 mL
